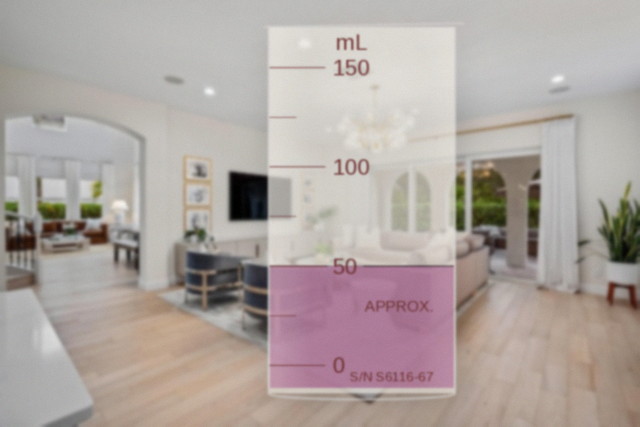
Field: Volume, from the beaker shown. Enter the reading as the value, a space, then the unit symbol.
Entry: 50 mL
